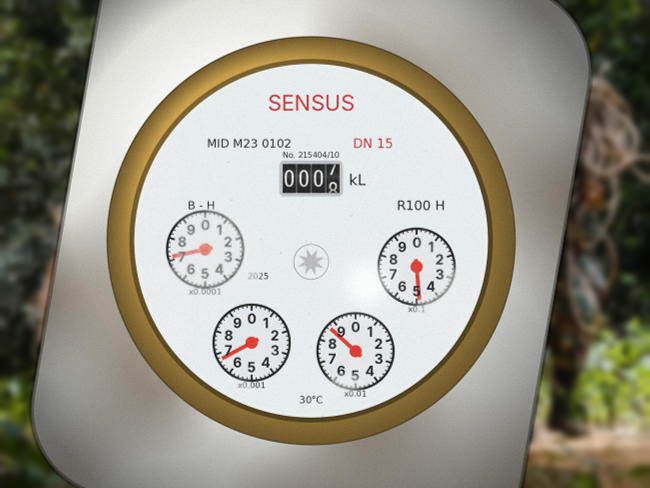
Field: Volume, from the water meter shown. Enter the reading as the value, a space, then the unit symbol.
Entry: 7.4867 kL
